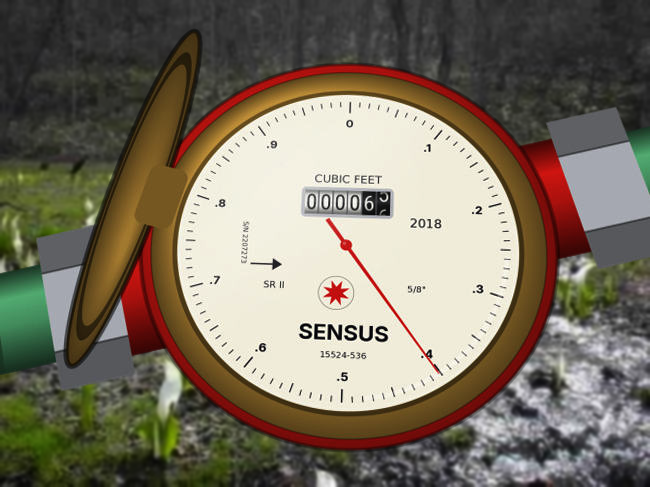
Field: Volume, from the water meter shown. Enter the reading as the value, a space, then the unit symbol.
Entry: 65.40 ft³
